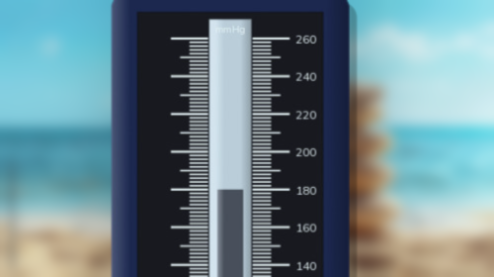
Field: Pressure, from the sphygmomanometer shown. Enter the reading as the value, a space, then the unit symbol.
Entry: 180 mmHg
